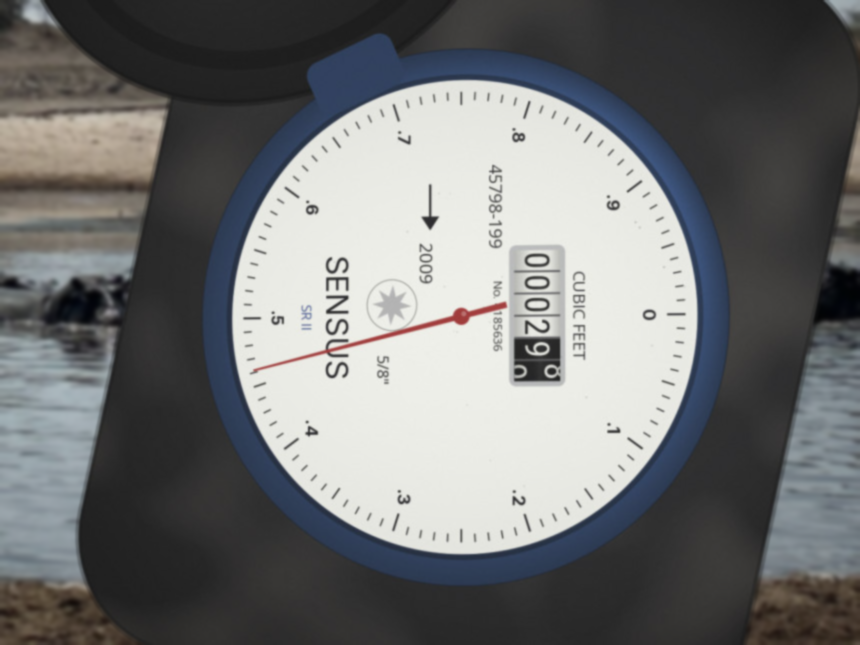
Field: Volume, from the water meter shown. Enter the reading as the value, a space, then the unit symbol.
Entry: 298.46 ft³
